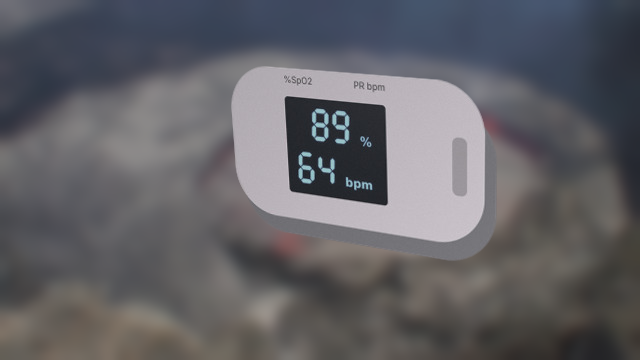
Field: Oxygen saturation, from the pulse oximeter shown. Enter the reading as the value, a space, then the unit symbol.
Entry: 89 %
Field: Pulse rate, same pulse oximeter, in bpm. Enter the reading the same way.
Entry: 64 bpm
